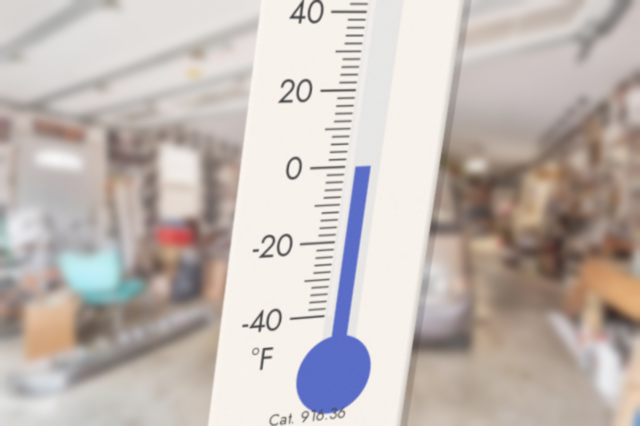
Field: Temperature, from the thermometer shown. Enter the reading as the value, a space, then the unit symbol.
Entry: 0 °F
